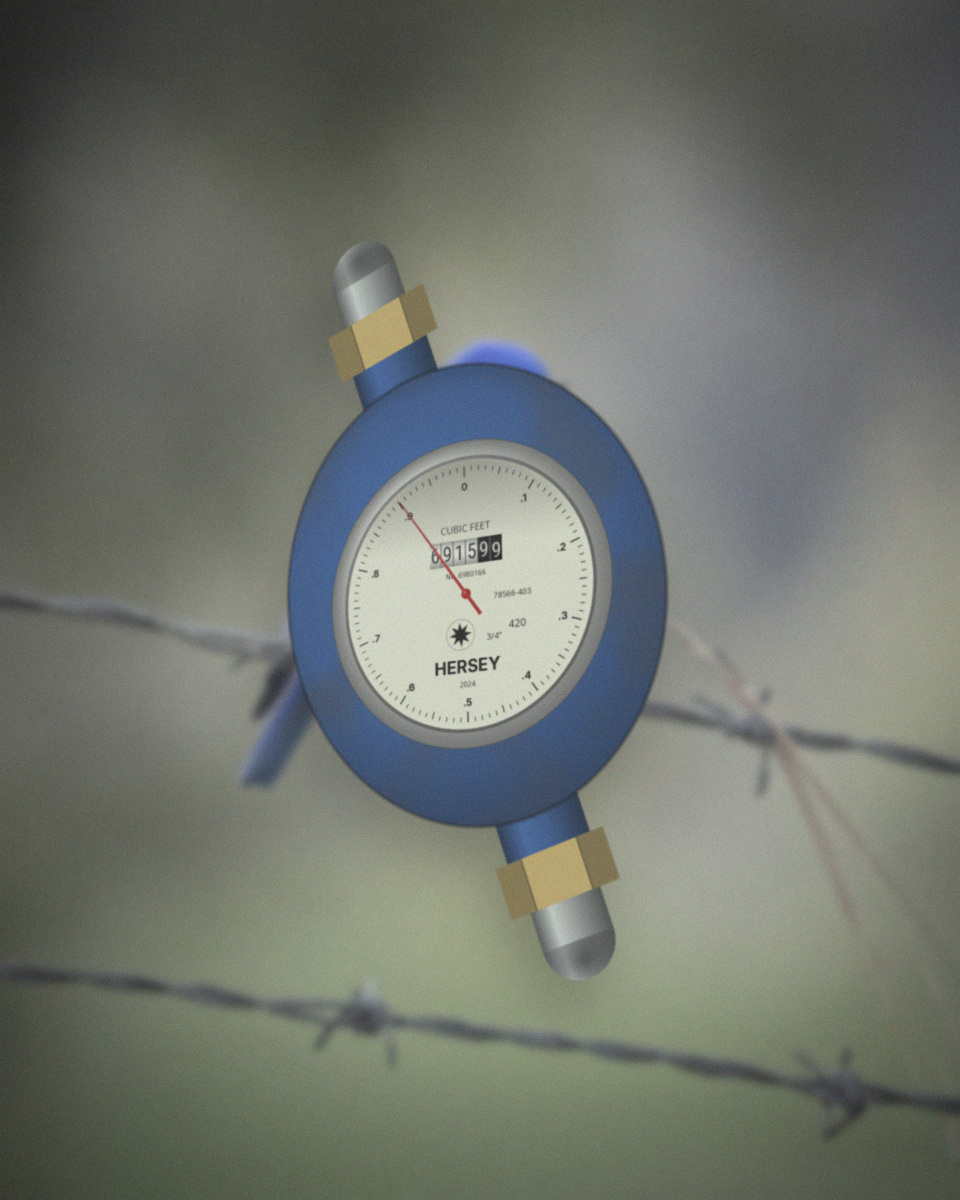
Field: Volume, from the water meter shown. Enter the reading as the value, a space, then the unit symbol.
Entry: 691598.90 ft³
